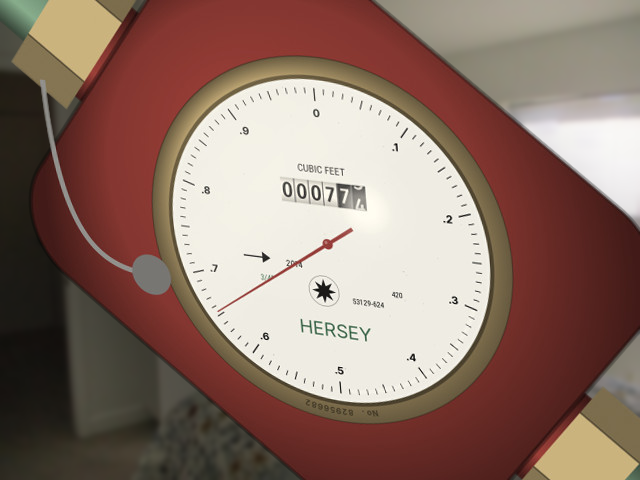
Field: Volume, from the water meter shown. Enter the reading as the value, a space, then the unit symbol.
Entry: 773.65 ft³
